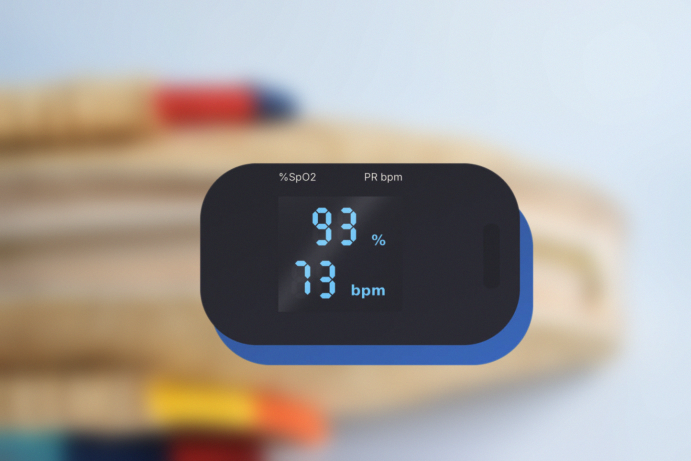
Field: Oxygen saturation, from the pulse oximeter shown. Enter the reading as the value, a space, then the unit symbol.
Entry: 93 %
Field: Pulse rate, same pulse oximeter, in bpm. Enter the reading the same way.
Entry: 73 bpm
